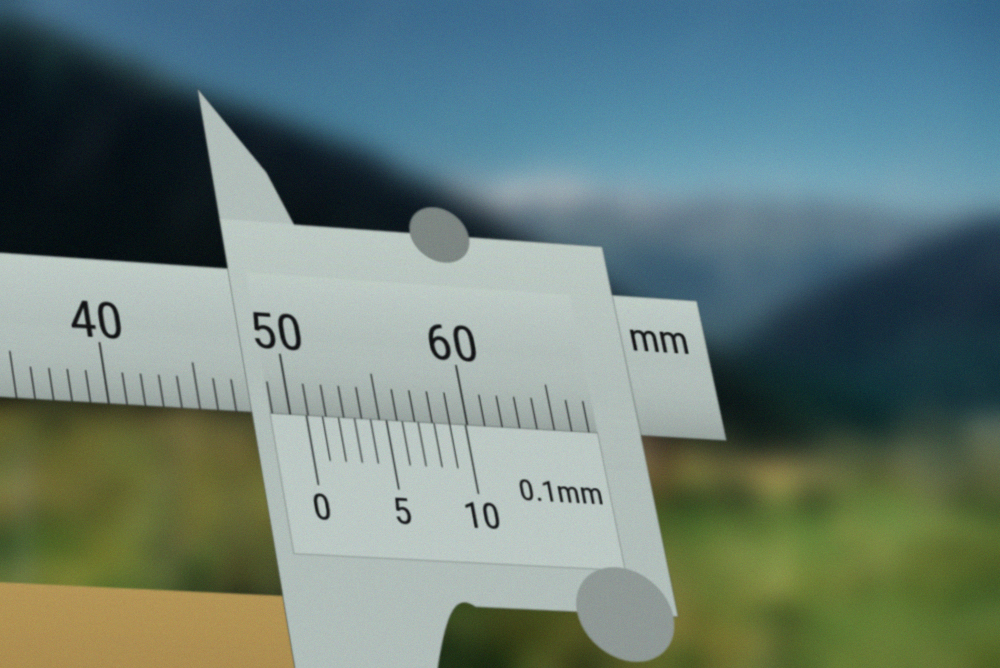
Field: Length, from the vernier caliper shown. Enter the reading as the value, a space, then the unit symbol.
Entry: 50.9 mm
